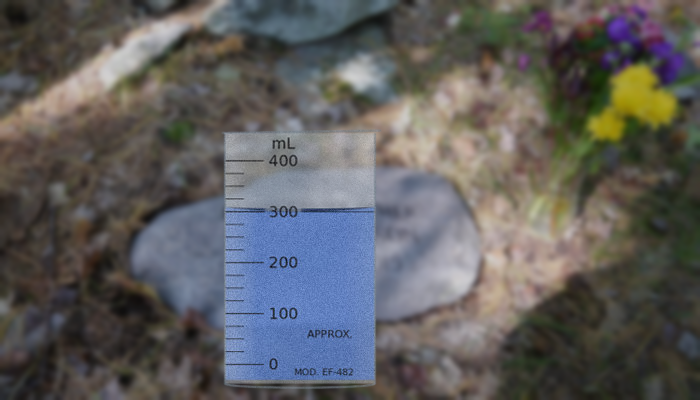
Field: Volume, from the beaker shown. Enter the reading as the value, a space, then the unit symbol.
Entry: 300 mL
